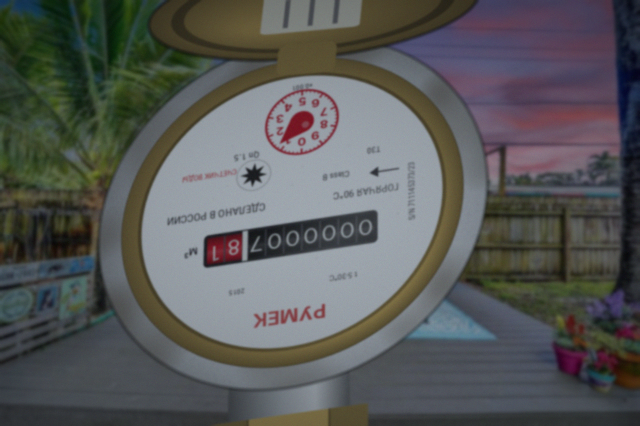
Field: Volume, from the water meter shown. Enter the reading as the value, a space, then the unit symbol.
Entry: 7.811 m³
